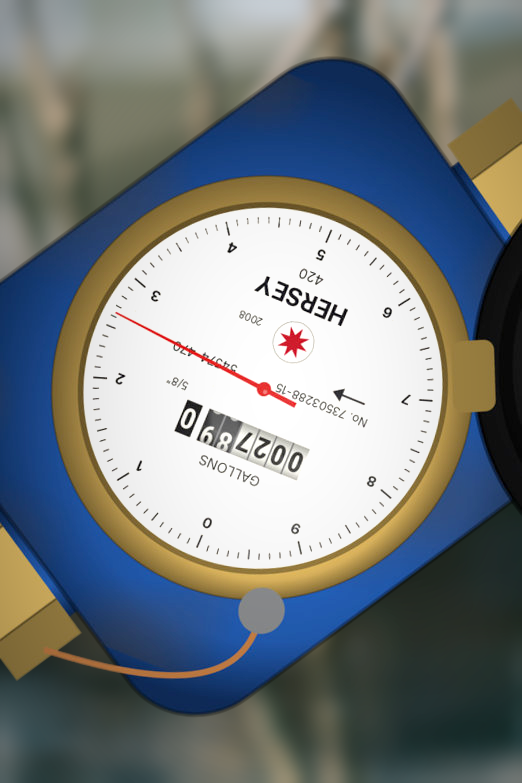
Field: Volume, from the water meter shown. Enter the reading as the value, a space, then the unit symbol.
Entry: 27892.6 gal
